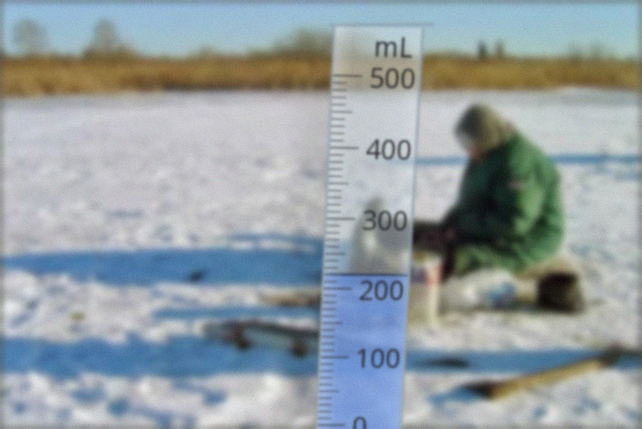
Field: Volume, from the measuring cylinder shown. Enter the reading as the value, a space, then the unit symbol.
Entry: 220 mL
